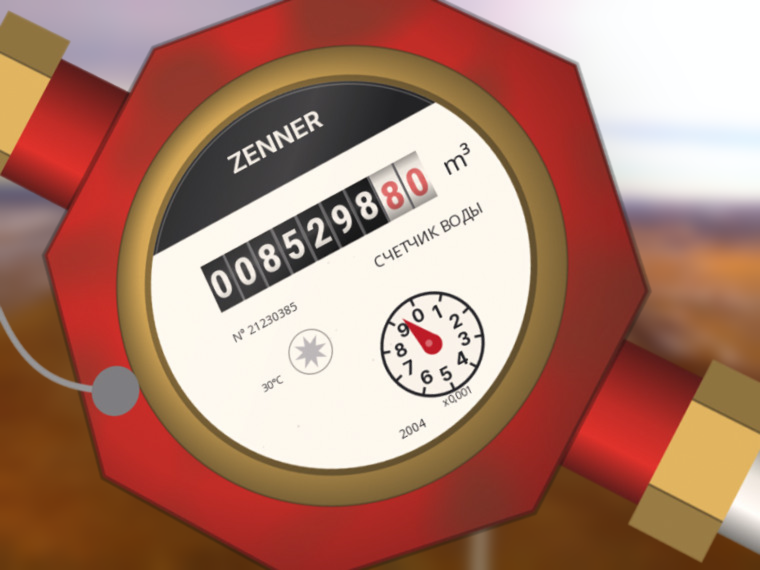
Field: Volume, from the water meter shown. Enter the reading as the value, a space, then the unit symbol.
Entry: 85298.799 m³
